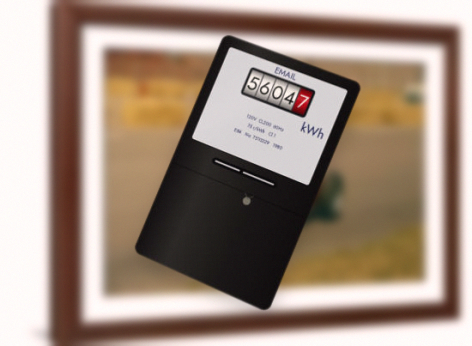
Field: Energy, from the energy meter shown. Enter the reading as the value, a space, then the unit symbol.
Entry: 5604.7 kWh
